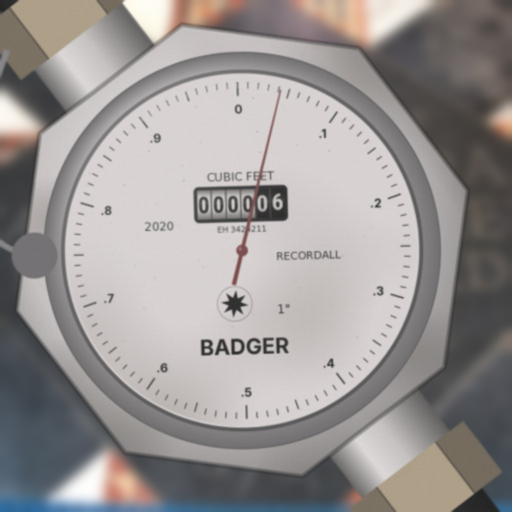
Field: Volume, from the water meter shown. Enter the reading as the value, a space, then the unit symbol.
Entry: 6.04 ft³
